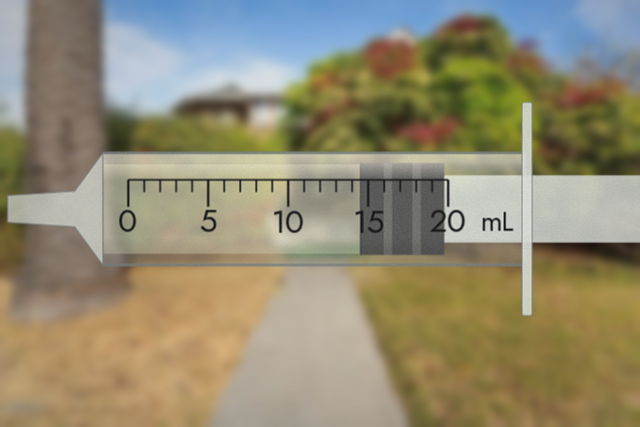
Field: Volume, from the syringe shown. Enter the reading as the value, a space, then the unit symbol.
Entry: 14.5 mL
